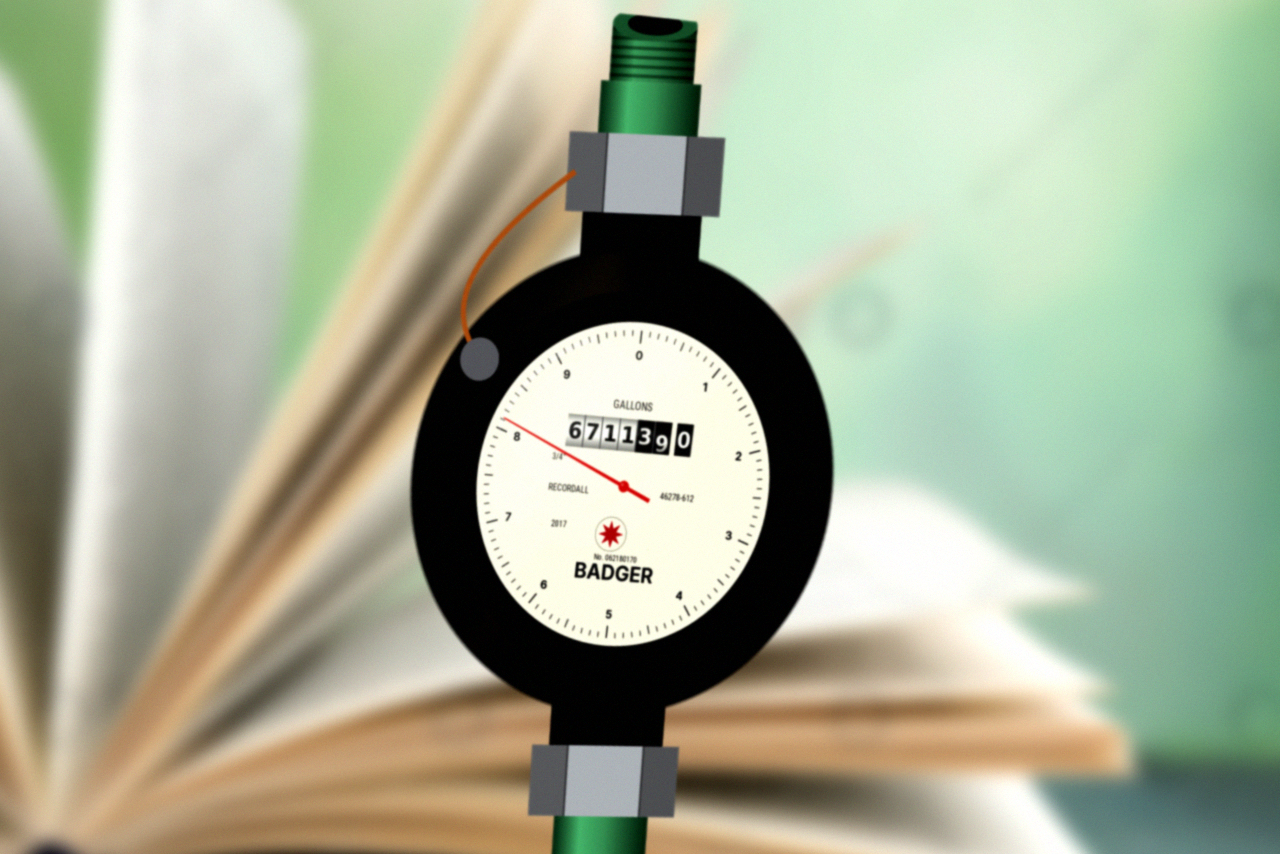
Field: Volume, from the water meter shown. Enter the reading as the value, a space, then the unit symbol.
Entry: 6711388.1 gal
